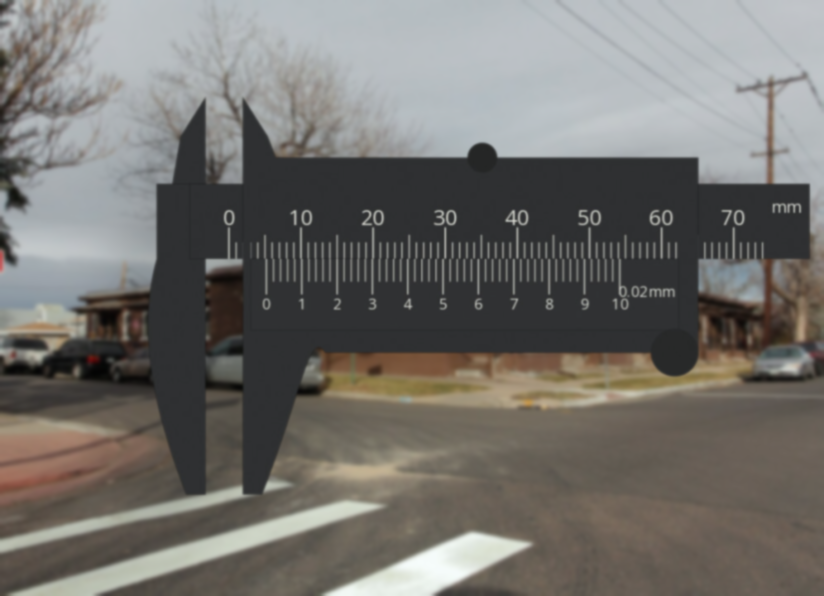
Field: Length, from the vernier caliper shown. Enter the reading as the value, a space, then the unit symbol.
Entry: 5.2 mm
